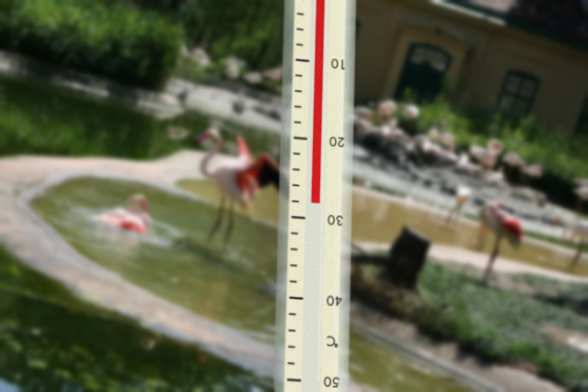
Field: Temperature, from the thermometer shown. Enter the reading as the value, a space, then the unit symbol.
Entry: 28 °C
